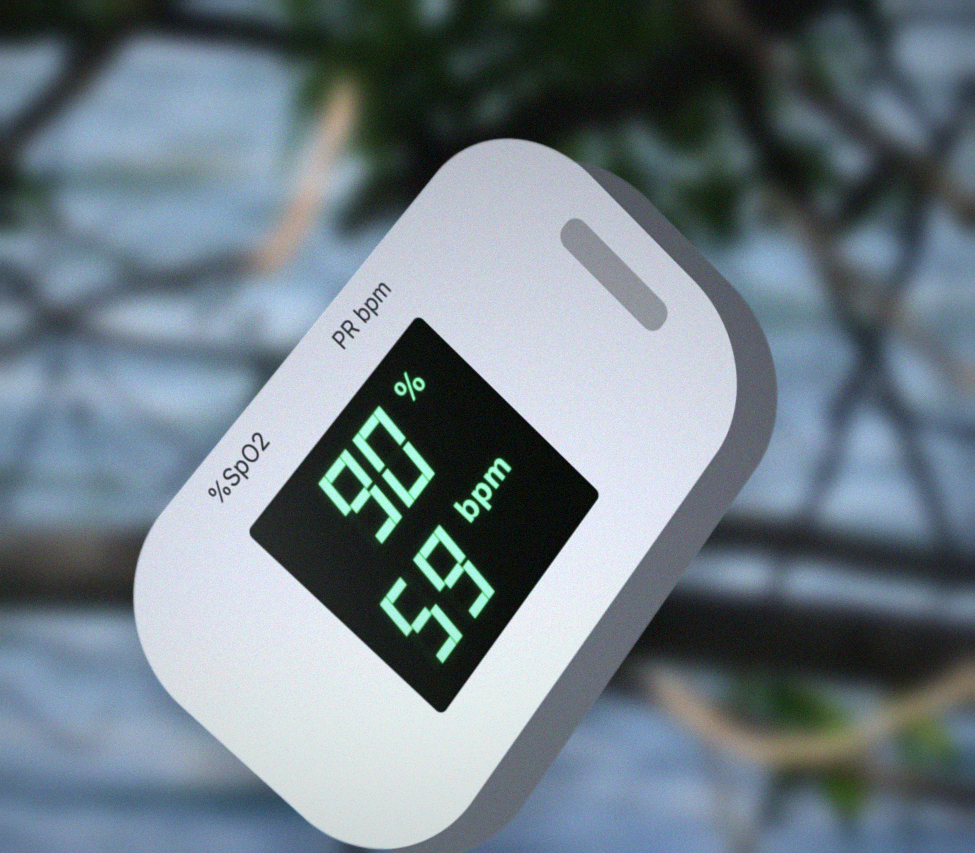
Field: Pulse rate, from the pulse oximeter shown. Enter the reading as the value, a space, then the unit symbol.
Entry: 59 bpm
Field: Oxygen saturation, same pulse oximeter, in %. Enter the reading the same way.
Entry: 90 %
